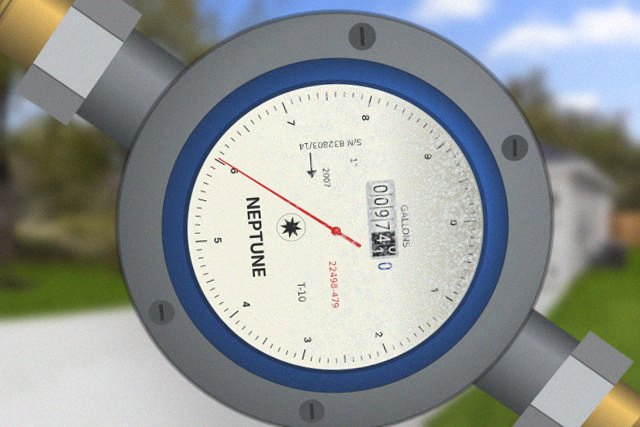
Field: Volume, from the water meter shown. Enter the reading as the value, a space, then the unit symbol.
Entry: 97406.0 gal
